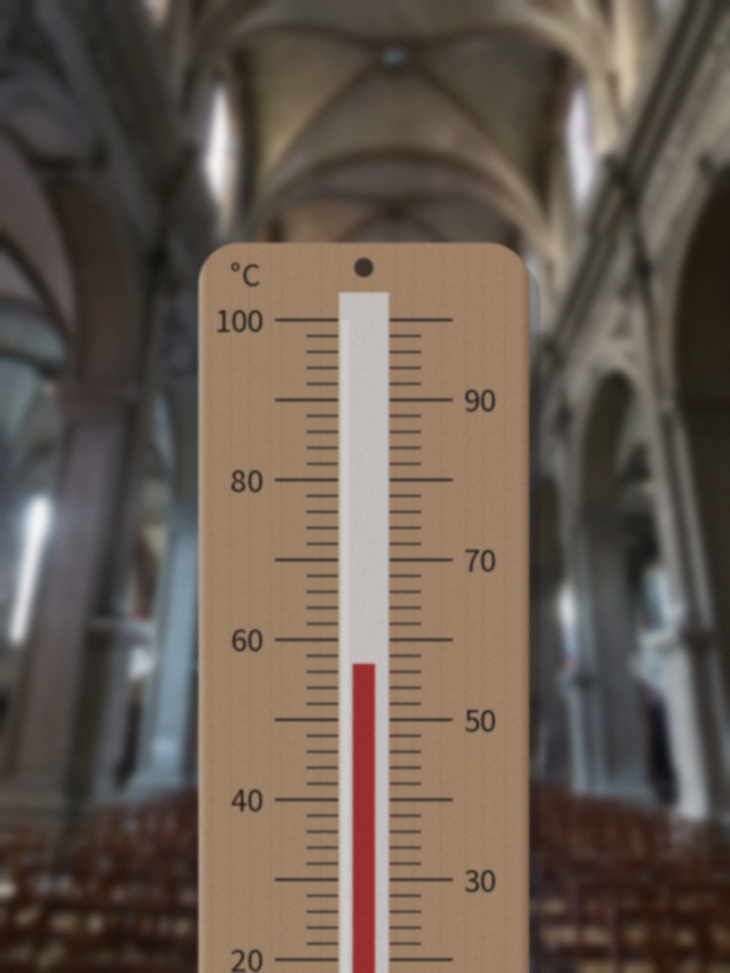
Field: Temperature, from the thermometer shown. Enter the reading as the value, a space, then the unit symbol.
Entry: 57 °C
